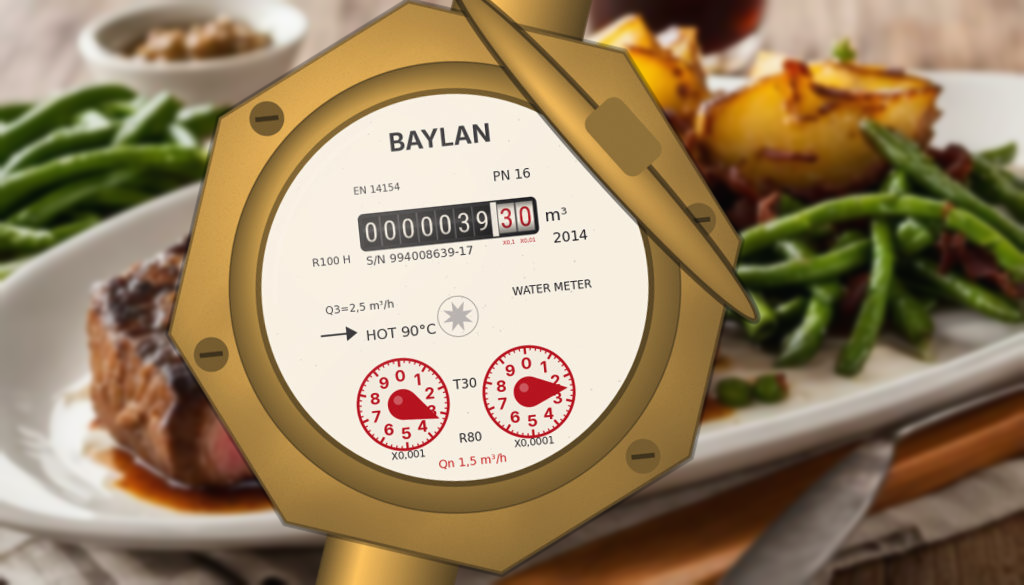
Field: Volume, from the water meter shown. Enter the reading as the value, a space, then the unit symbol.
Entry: 39.3032 m³
